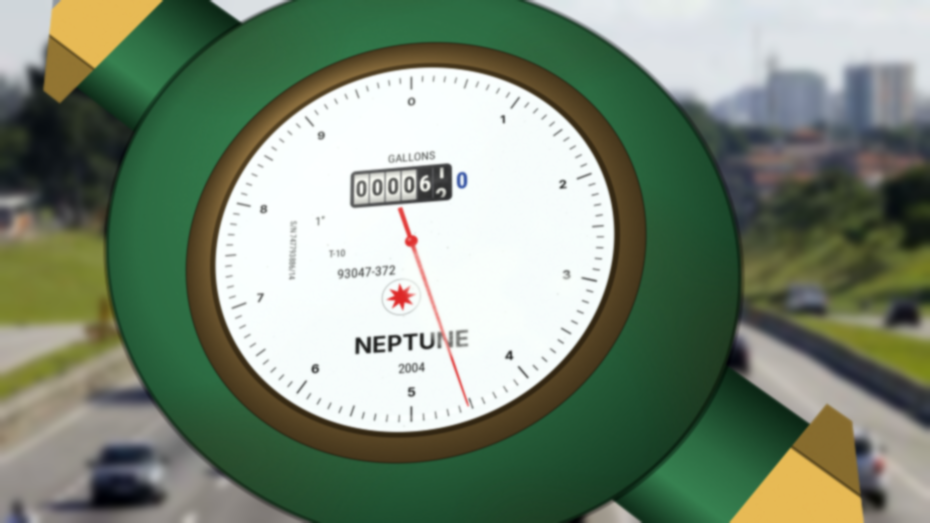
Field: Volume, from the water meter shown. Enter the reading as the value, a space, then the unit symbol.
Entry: 614.5 gal
